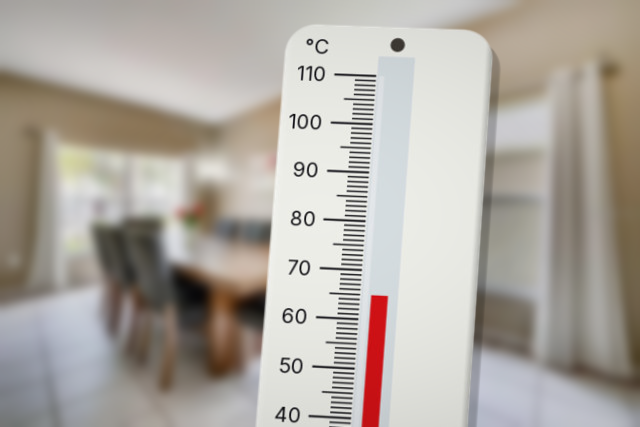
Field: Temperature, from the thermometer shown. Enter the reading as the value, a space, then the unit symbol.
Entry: 65 °C
